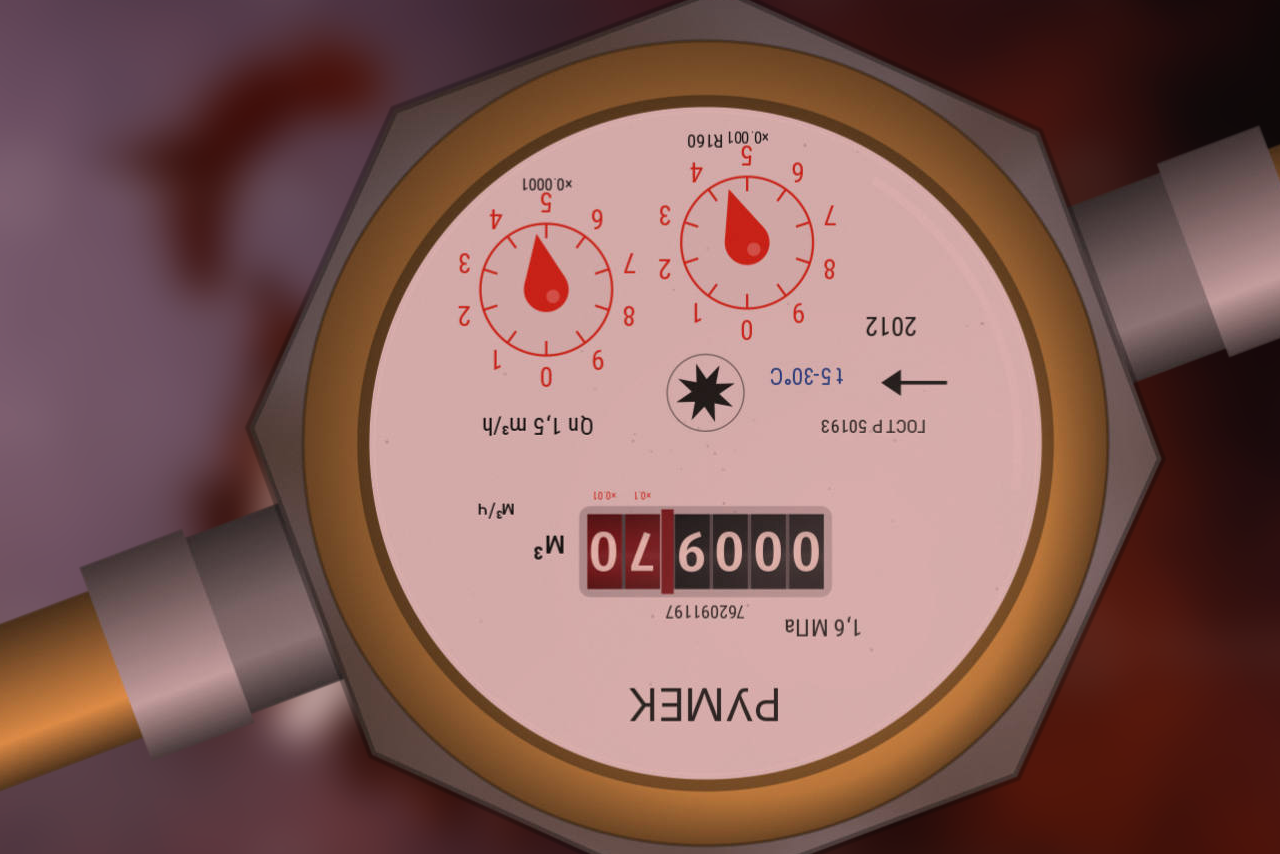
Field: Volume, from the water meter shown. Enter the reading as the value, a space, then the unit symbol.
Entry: 9.7044 m³
